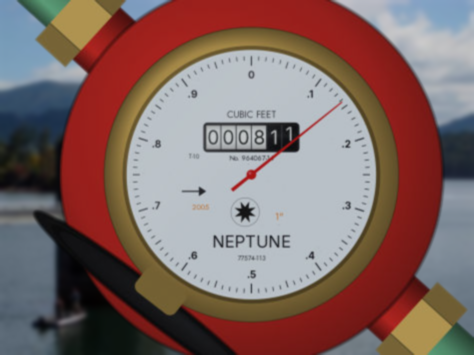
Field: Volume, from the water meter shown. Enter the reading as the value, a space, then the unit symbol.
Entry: 811.14 ft³
